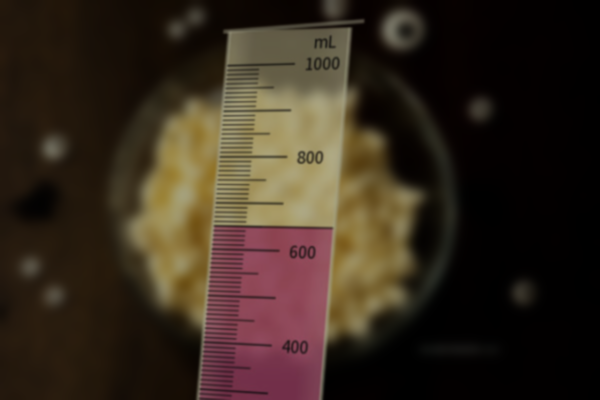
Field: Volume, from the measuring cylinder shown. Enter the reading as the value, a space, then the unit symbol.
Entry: 650 mL
